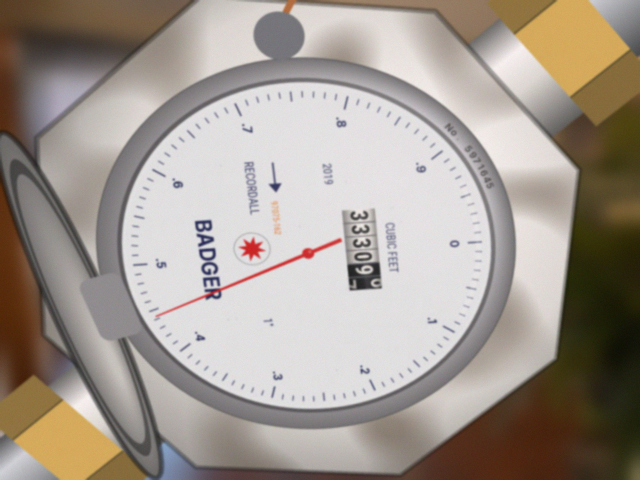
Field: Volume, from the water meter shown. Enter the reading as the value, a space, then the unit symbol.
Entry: 333096.44 ft³
